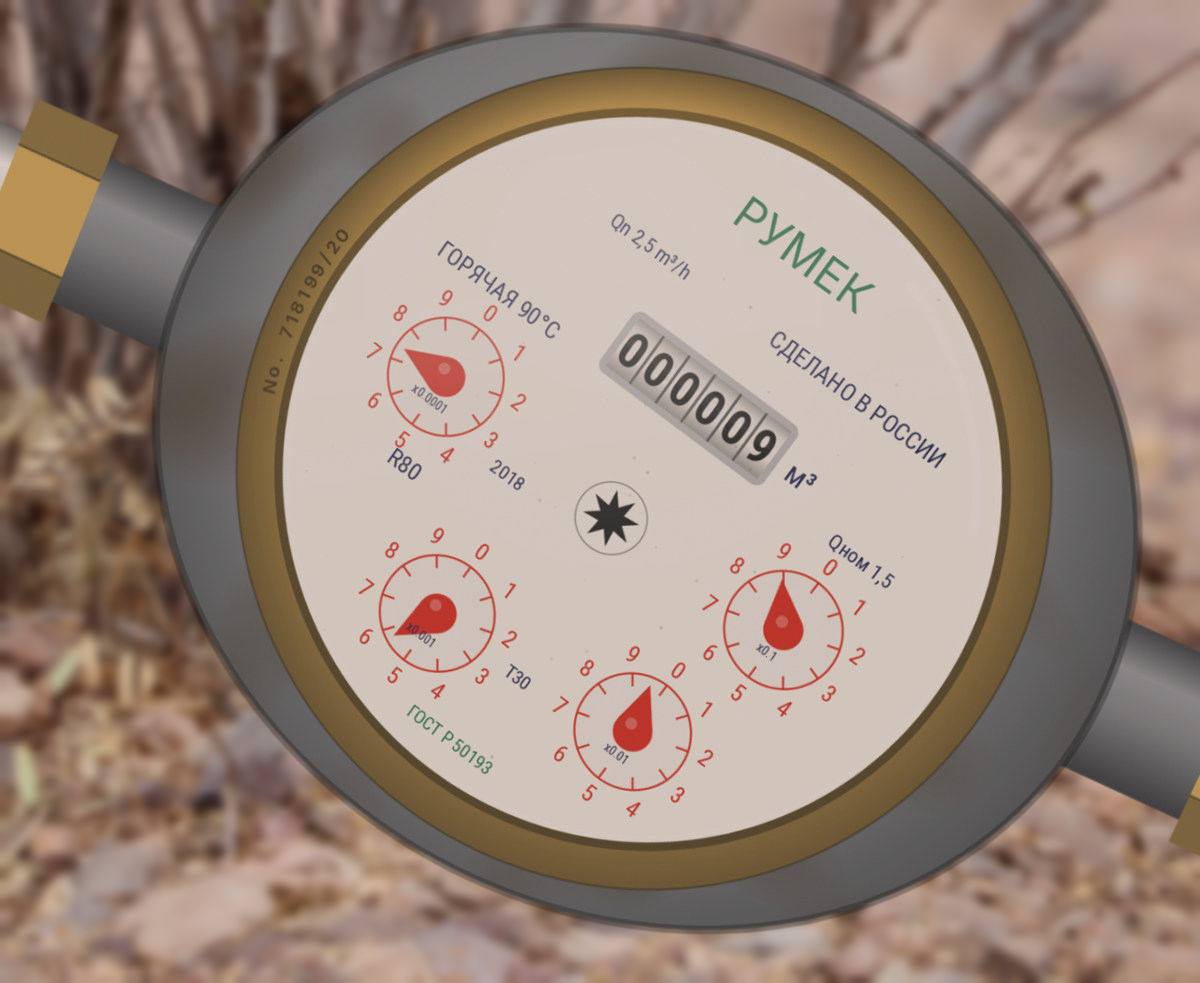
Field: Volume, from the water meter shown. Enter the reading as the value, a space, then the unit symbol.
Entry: 9.8957 m³
